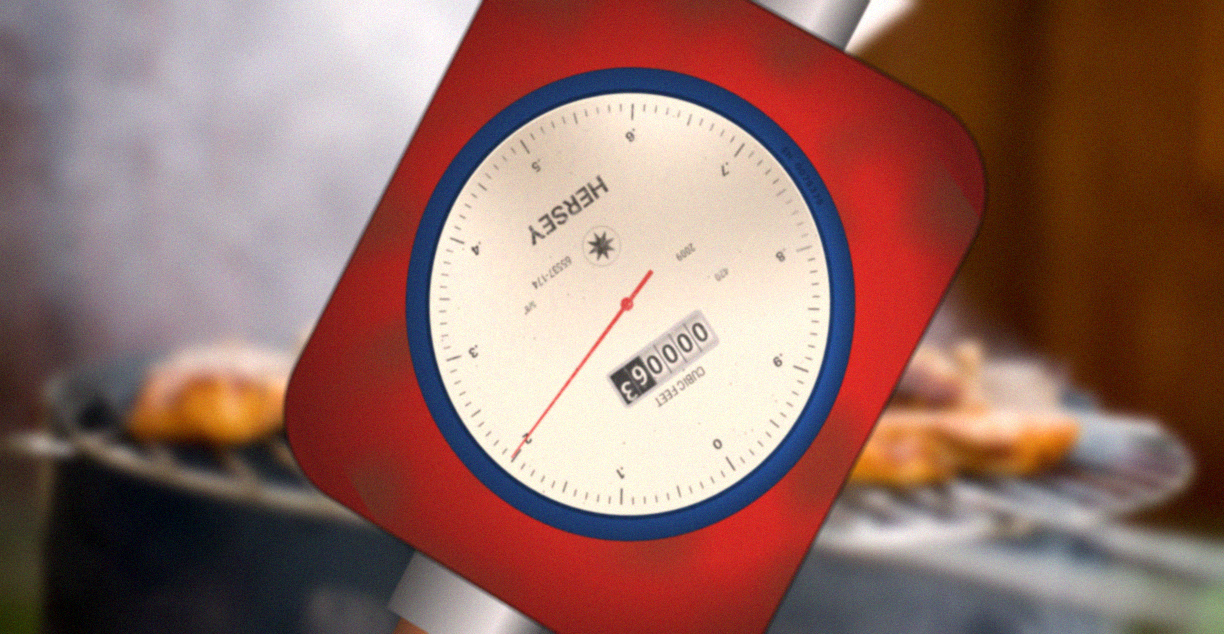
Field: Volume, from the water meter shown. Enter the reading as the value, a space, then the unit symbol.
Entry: 63.20 ft³
